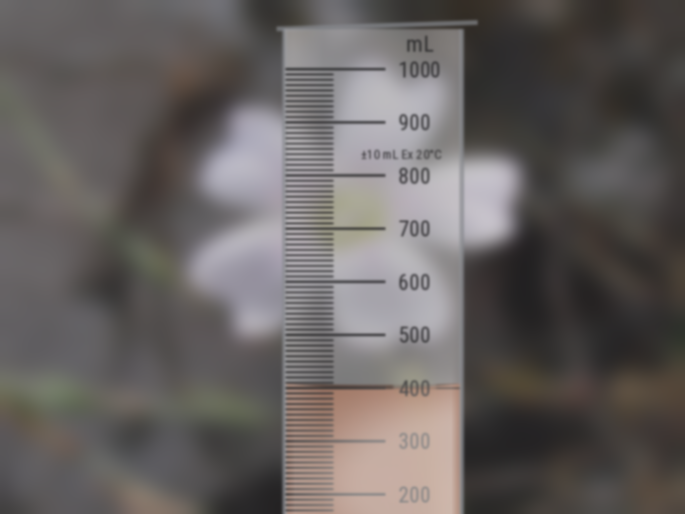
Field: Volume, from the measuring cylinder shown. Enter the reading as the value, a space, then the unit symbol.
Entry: 400 mL
